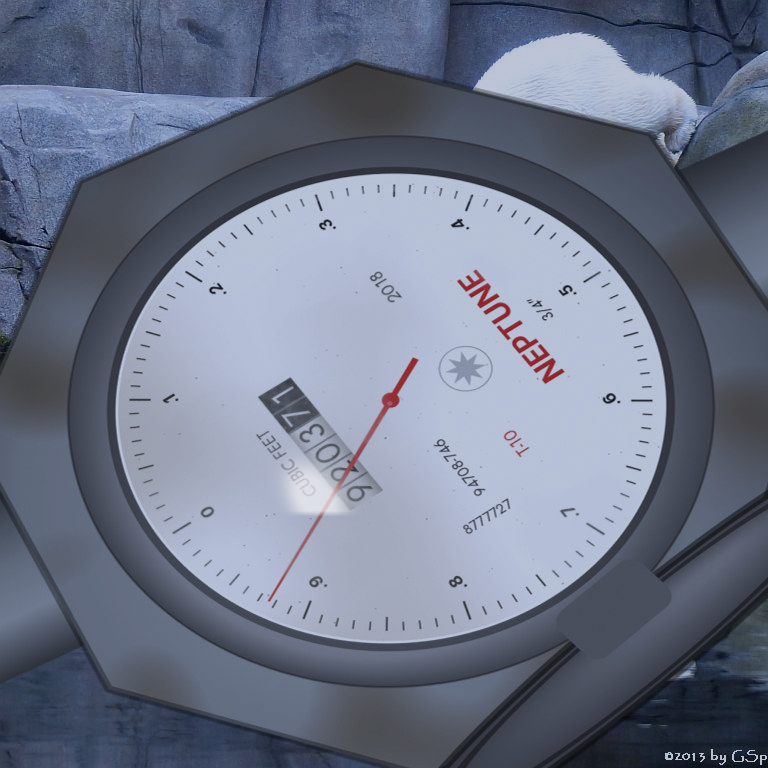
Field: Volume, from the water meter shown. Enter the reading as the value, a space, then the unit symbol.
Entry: 920370.92 ft³
